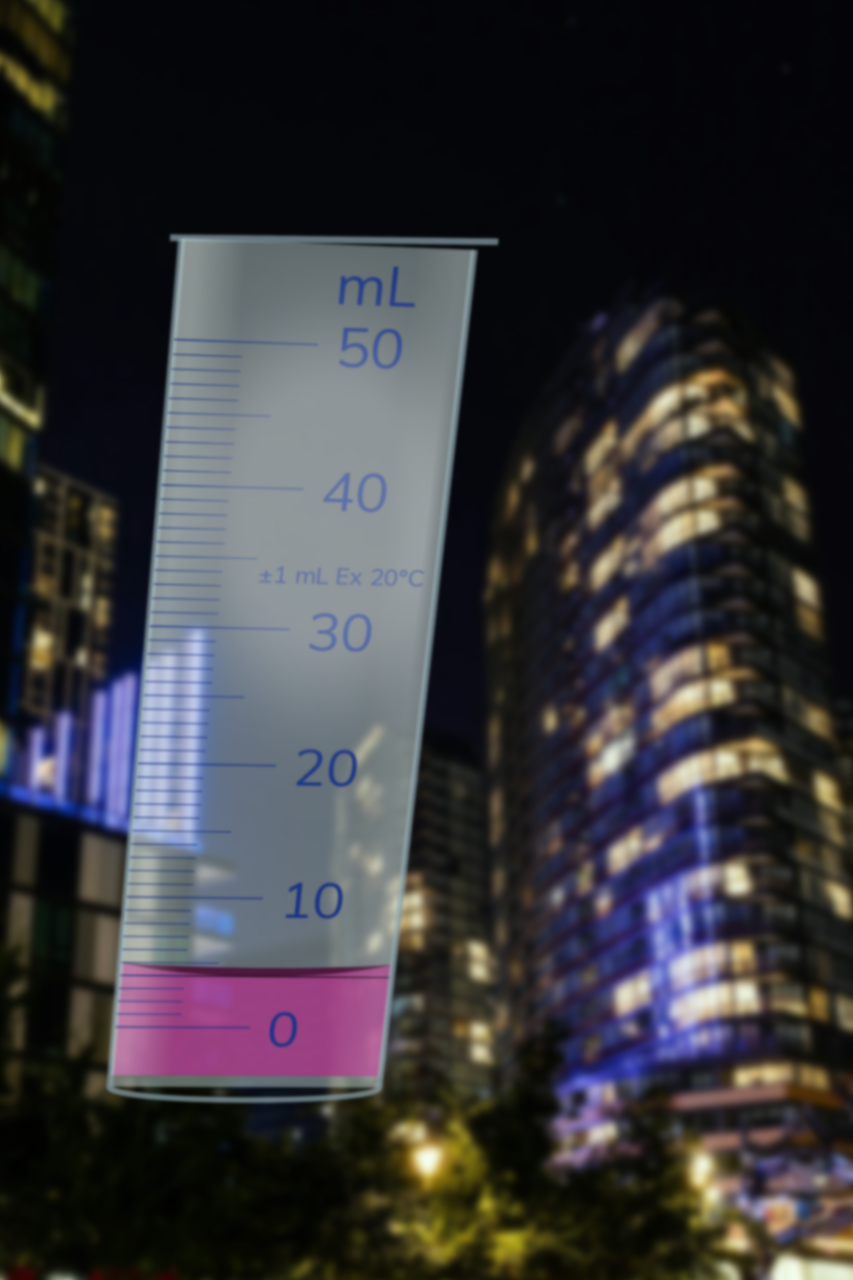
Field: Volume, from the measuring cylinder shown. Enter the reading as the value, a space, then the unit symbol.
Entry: 4 mL
